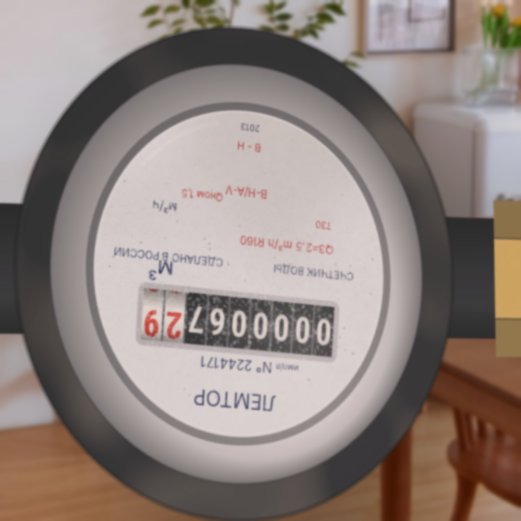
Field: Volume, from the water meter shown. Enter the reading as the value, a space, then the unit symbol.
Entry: 67.29 m³
